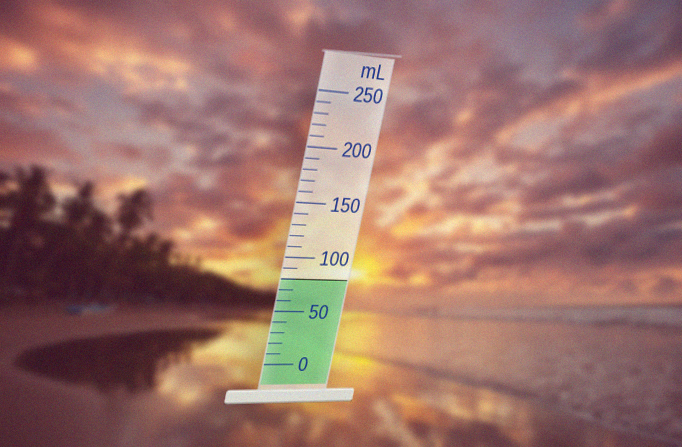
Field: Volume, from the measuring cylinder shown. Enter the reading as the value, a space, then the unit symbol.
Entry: 80 mL
